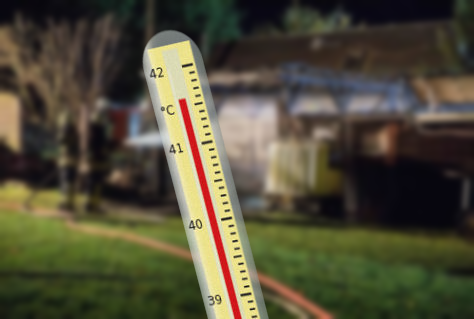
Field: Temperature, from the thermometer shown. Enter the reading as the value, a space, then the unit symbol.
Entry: 41.6 °C
